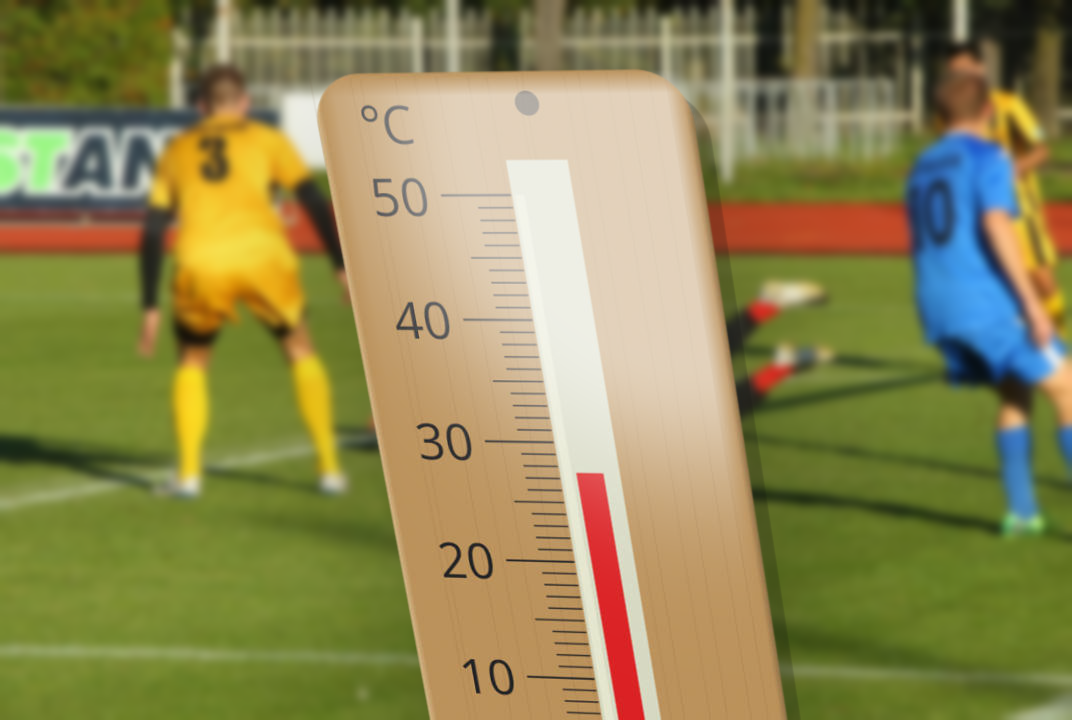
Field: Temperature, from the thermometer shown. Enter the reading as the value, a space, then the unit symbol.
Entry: 27.5 °C
